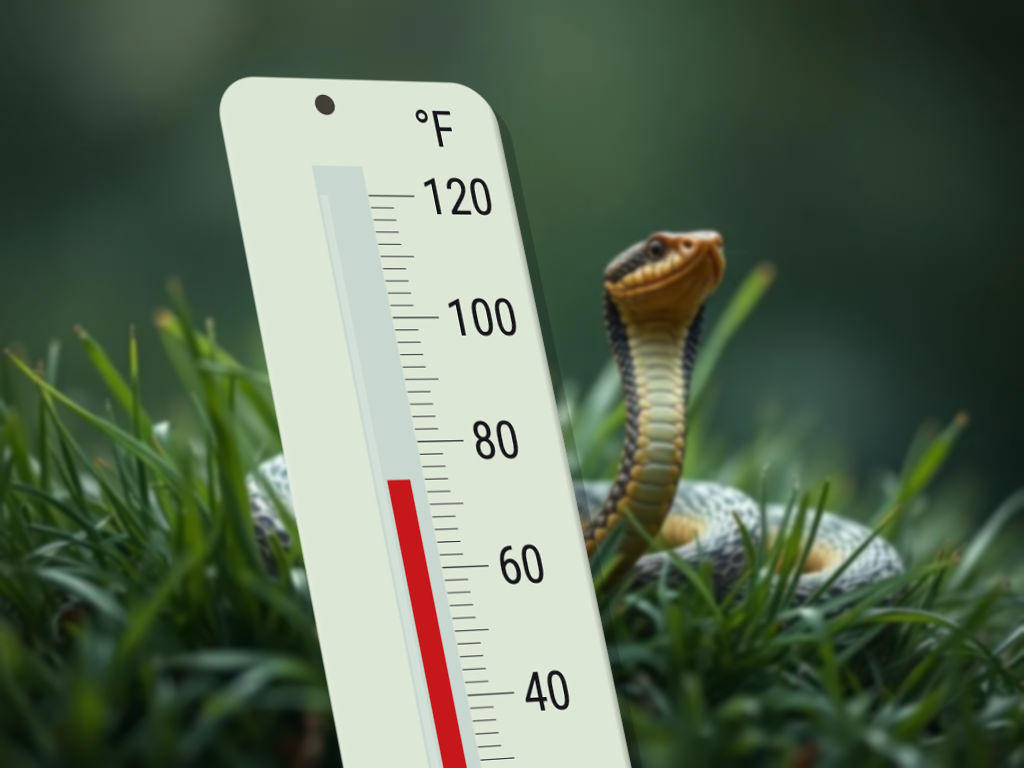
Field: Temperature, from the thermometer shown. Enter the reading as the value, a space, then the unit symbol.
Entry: 74 °F
